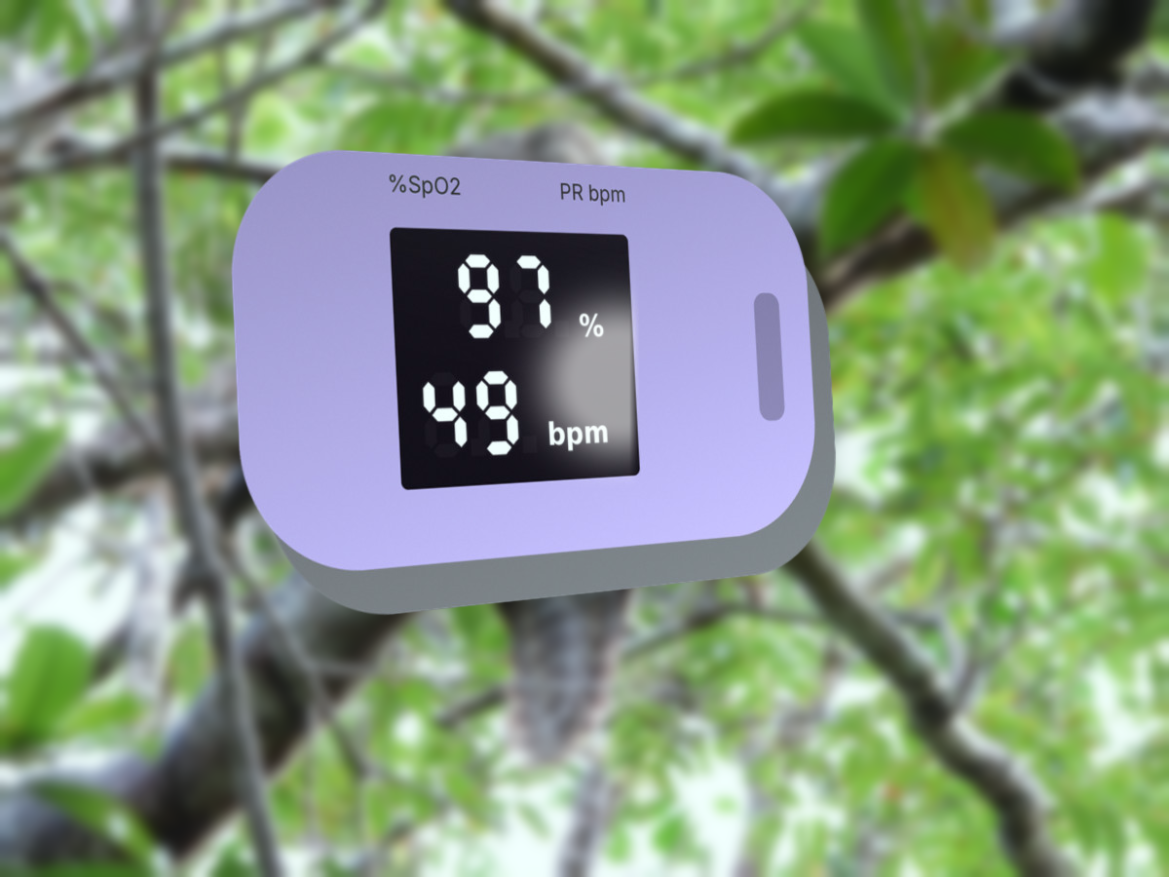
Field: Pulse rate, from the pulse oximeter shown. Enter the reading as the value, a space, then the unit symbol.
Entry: 49 bpm
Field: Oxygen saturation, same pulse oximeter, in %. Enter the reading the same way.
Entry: 97 %
